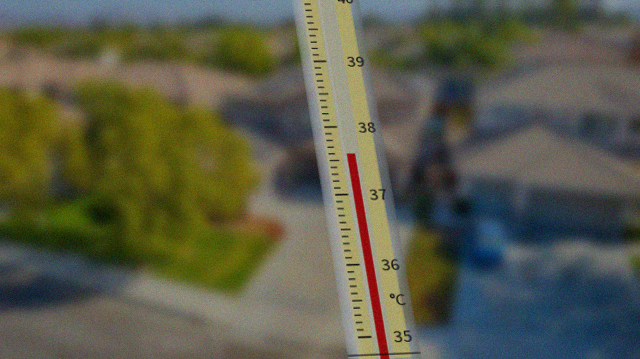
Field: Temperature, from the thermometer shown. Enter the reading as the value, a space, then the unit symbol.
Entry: 37.6 °C
